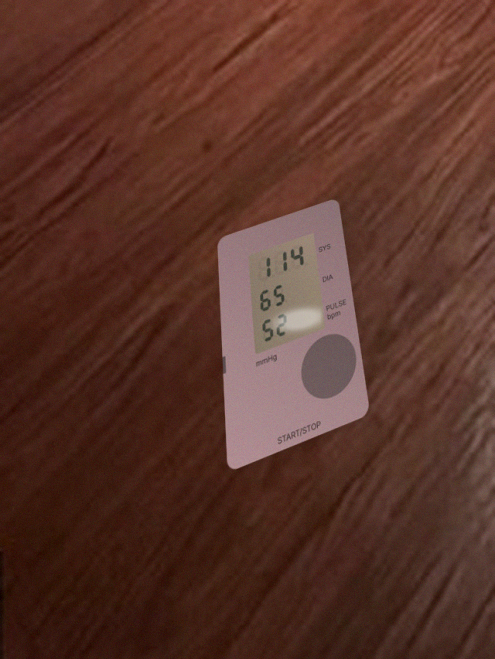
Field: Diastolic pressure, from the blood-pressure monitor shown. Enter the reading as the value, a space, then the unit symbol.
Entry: 65 mmHg
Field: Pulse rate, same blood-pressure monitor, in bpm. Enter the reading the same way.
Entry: 52 bpm
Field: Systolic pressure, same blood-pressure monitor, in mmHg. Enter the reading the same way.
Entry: 114 mmHg
